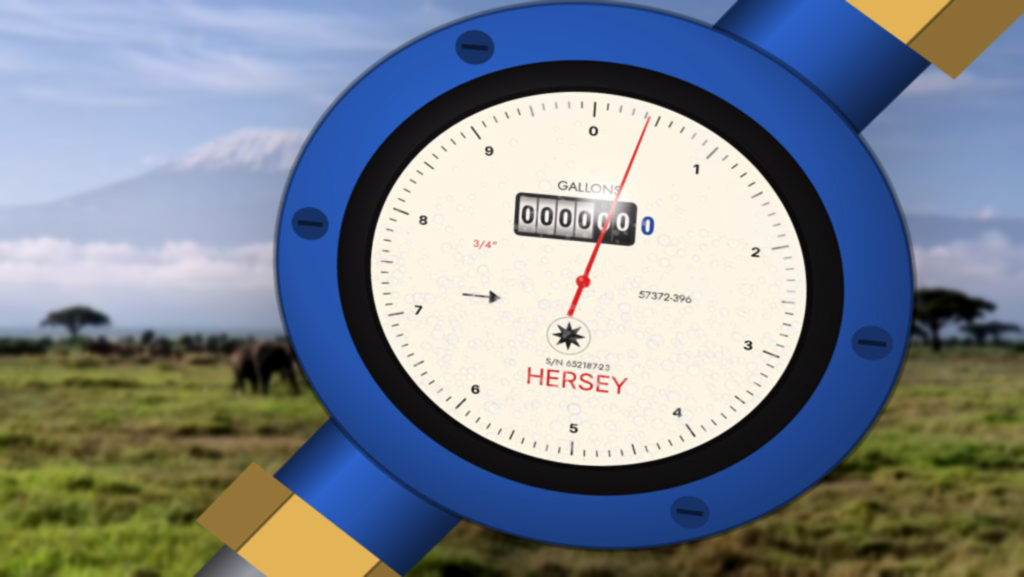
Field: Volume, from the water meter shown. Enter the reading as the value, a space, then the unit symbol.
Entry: 0.4 gal
